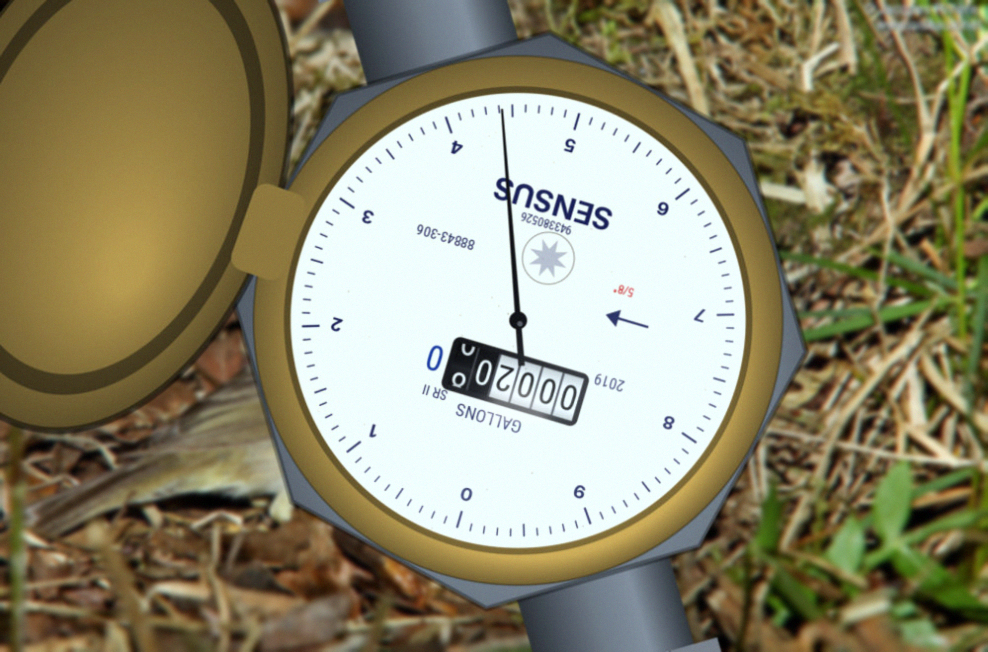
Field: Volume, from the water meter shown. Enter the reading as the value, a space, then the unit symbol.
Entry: 2084.4 gal
